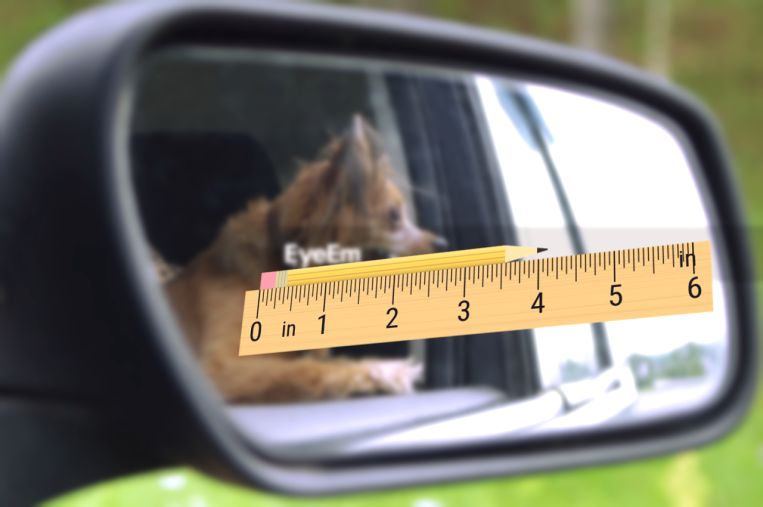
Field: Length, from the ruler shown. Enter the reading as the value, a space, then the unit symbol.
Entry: 4.125 in
